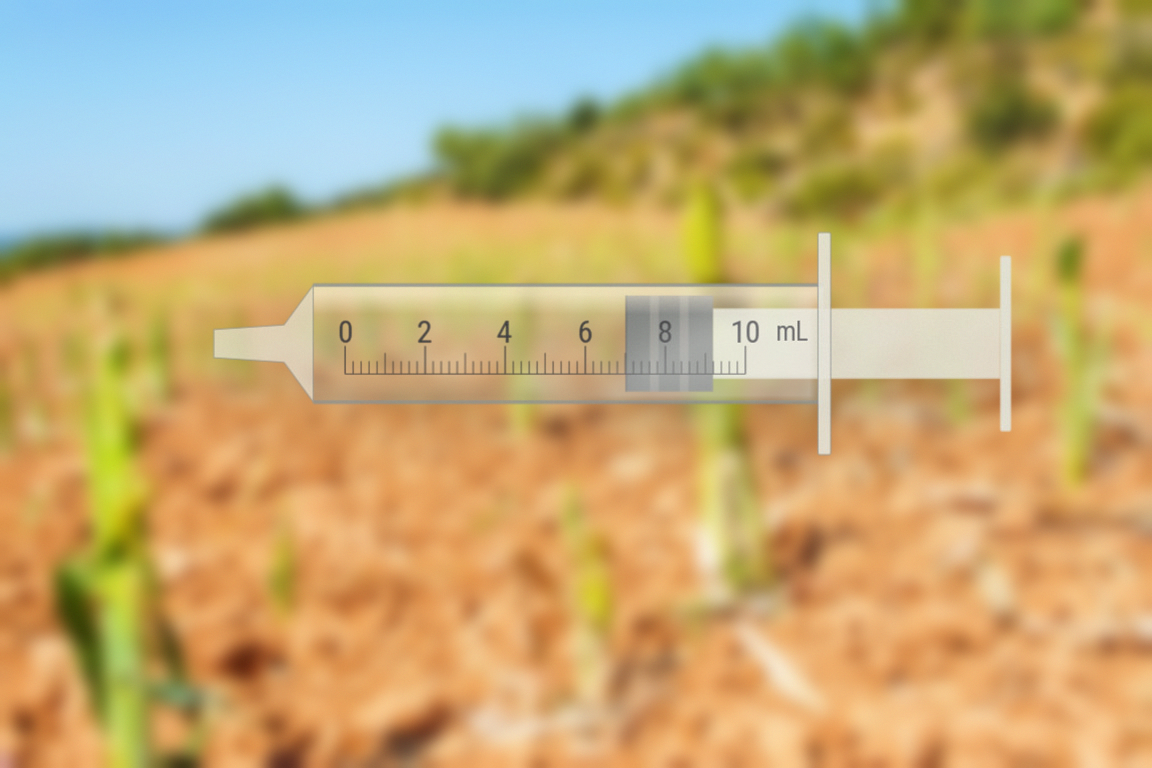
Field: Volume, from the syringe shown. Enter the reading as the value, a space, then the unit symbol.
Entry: 7 mL
